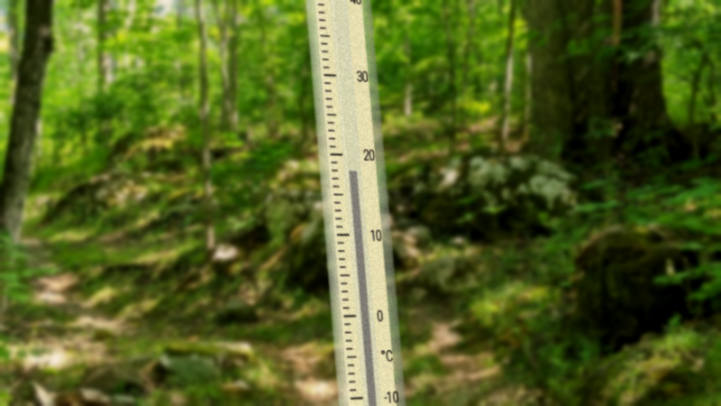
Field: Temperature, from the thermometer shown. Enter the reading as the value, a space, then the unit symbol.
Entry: 18 °C
